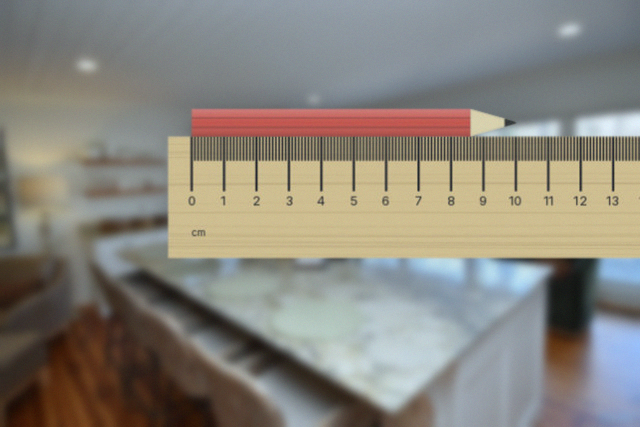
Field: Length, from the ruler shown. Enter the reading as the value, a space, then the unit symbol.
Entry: 10 cm
